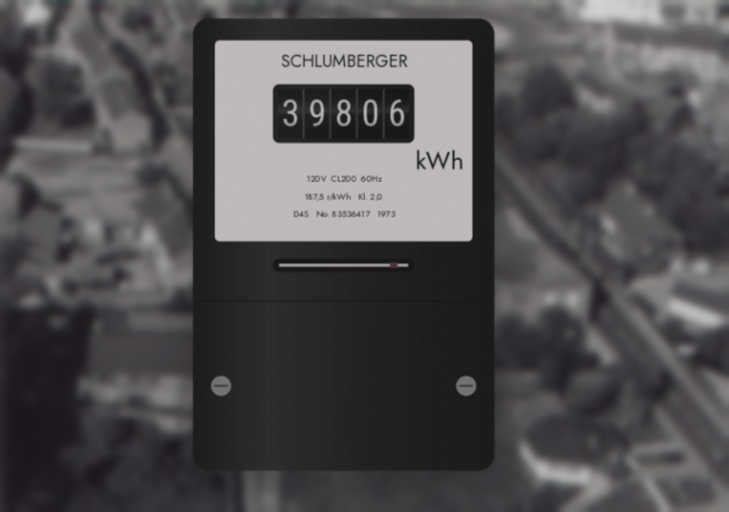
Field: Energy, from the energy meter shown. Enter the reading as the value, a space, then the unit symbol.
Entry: 39806 kWh
